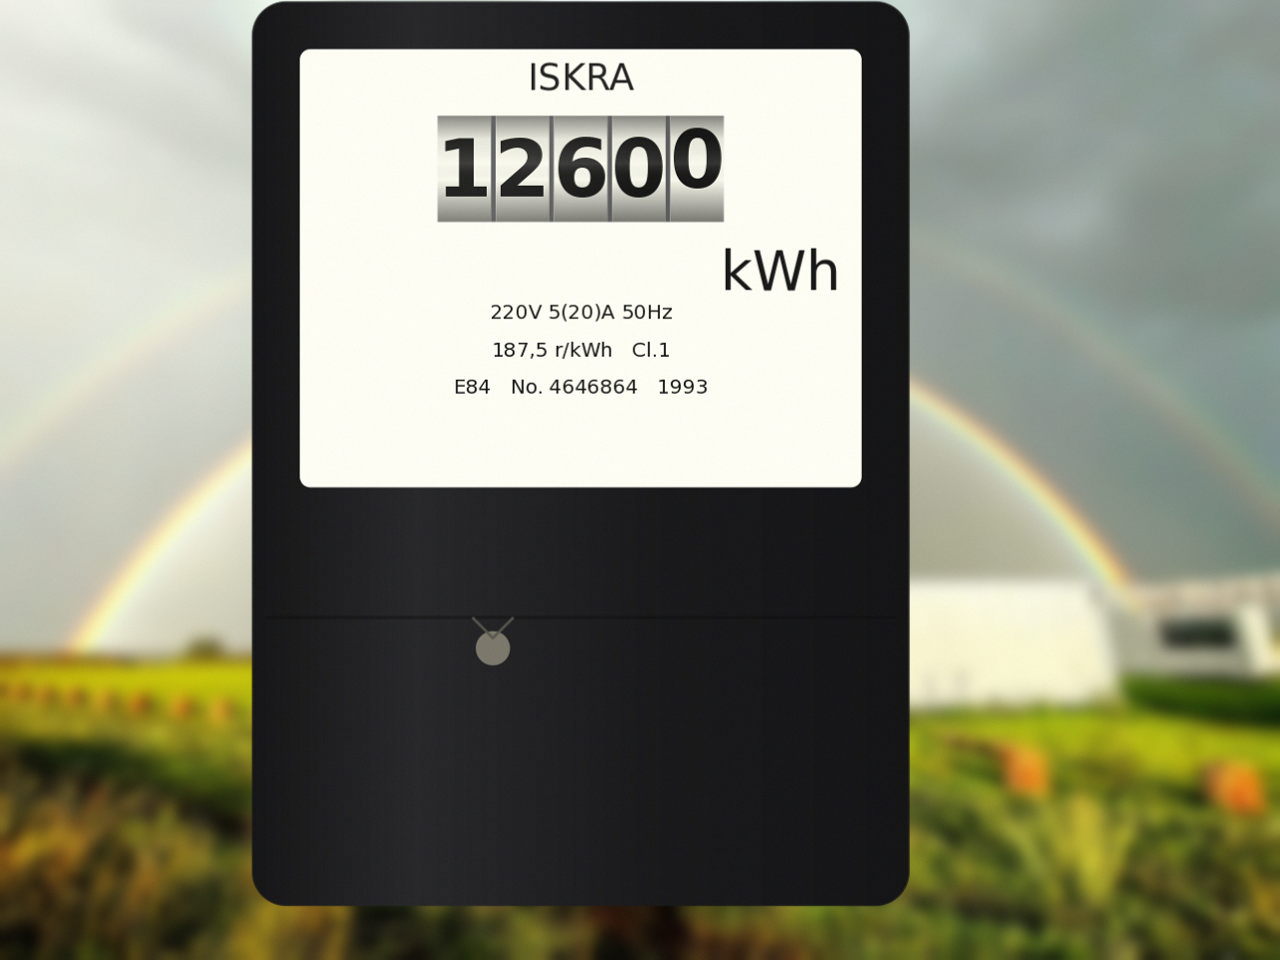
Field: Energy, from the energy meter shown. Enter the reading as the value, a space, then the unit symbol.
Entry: 12600 kWh
